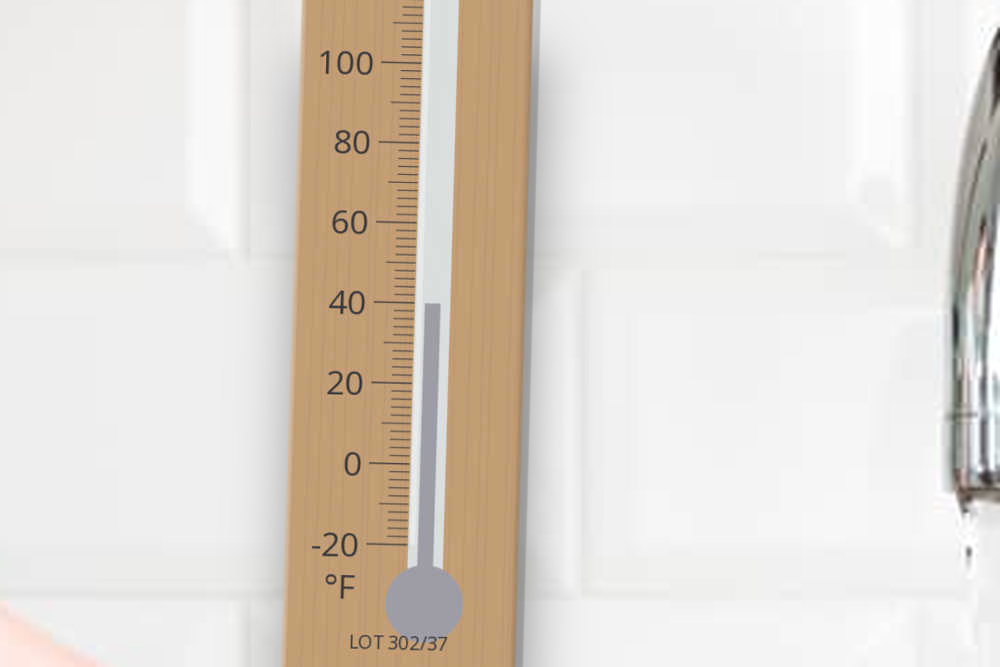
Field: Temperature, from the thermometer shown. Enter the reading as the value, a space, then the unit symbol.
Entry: 40 °F
